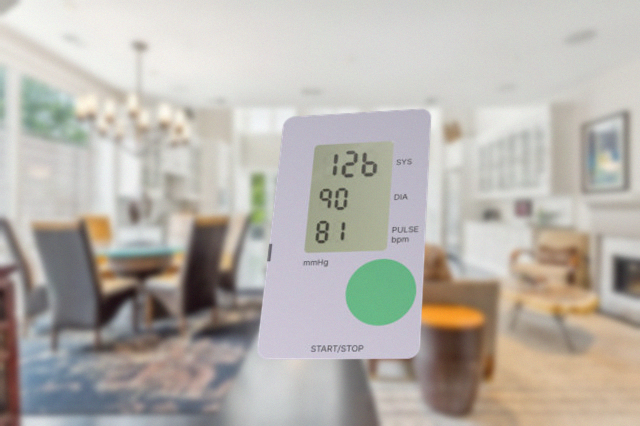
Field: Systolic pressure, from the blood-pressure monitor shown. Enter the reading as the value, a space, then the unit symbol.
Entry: 126 mmHg
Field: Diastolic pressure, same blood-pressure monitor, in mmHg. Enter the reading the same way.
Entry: 90 mmHg
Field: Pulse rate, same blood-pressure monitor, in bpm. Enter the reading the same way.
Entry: 81 bpm
